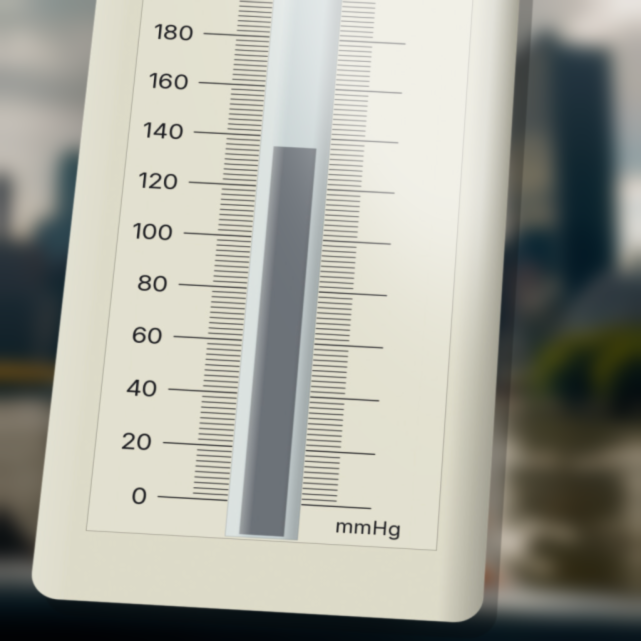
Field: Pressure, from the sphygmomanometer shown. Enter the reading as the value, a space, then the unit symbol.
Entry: 136 mmHg
